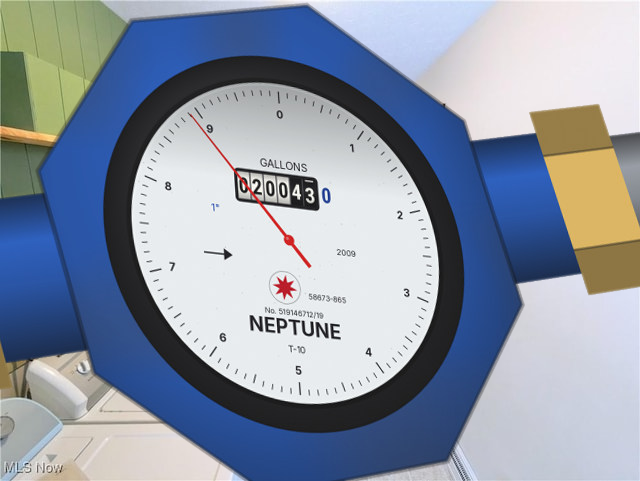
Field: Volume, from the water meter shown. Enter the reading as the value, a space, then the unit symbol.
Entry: 200428.9 gal
